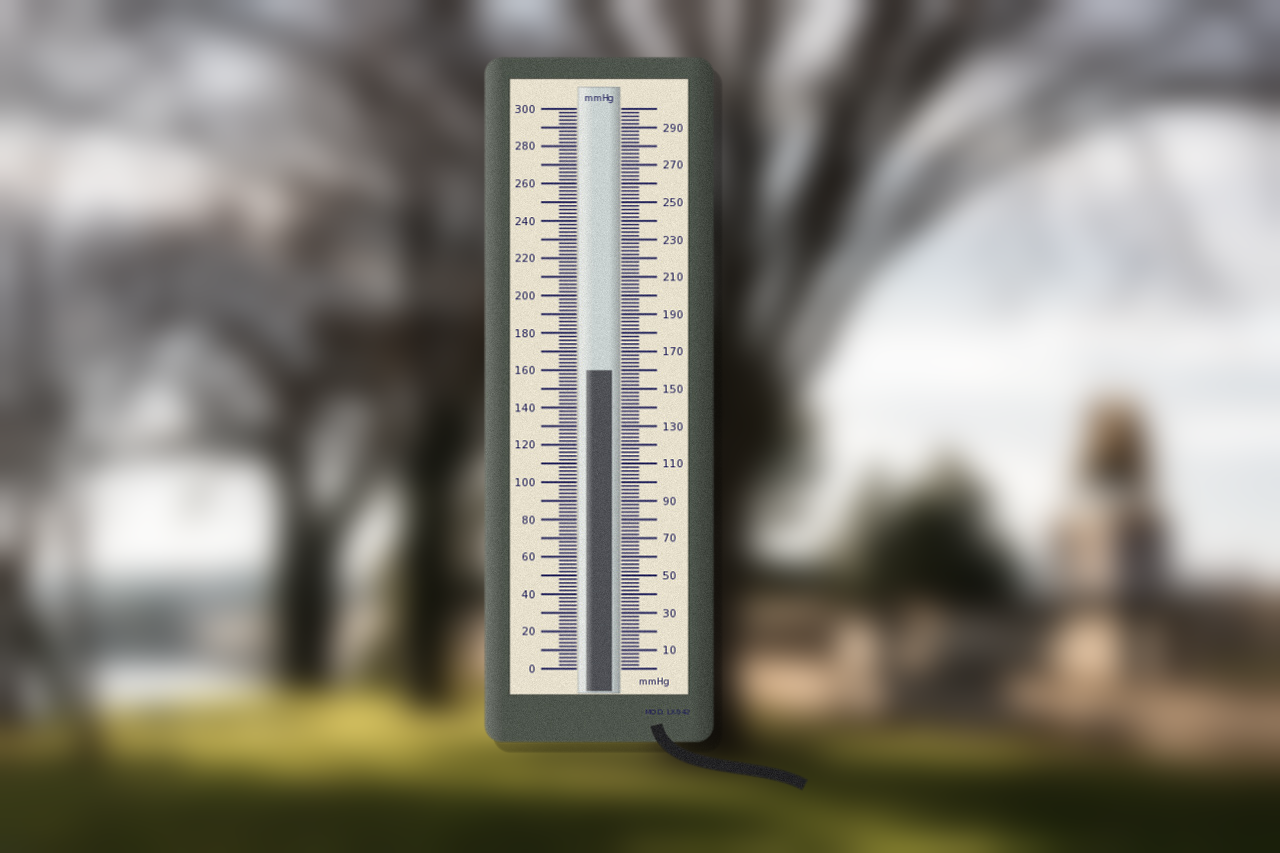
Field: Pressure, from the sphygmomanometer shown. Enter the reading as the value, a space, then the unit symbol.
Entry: 160 mmHg
